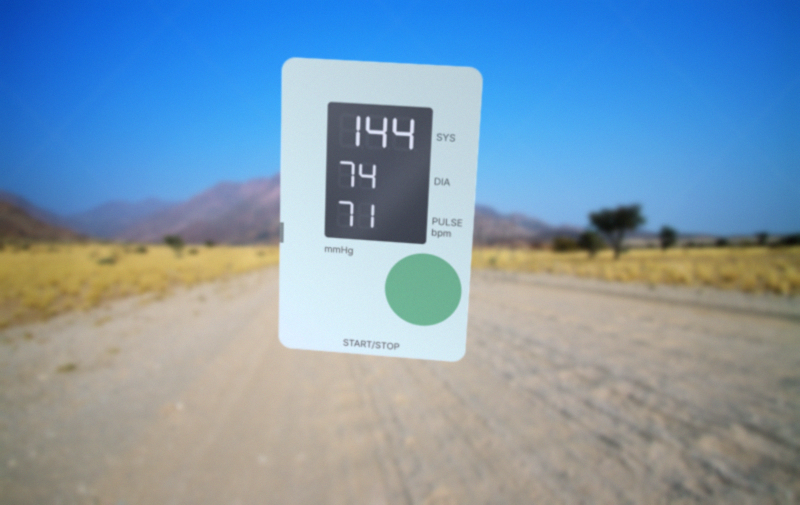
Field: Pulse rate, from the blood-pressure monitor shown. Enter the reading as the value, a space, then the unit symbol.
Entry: 71 bpm
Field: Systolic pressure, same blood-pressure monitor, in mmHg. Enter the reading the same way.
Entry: 144 mmHg
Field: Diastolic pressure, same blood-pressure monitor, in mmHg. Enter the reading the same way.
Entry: 74 mmHg
